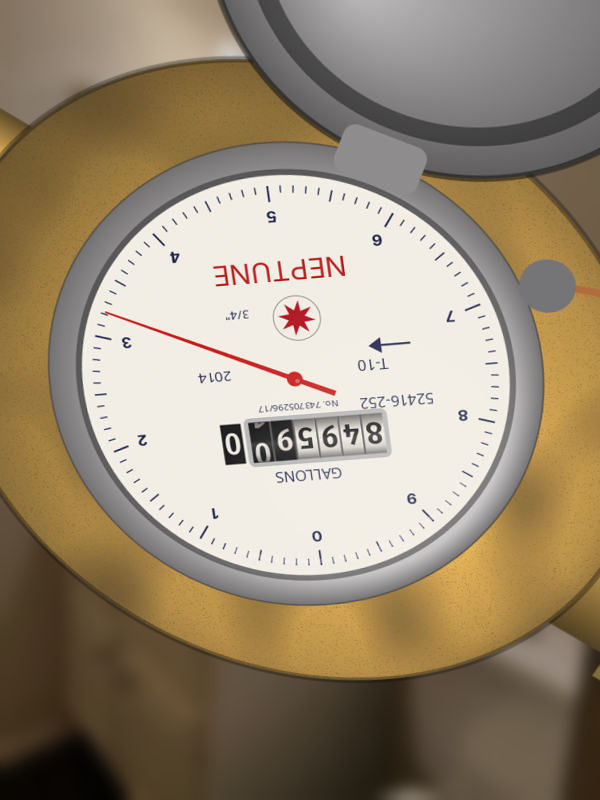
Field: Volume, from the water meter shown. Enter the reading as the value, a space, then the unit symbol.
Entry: 8495903.2 gal
